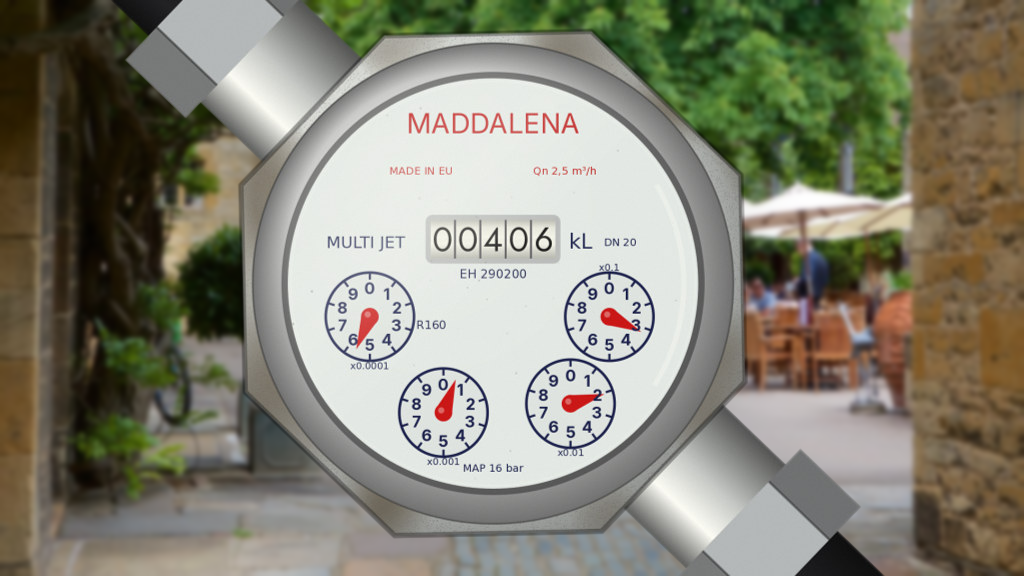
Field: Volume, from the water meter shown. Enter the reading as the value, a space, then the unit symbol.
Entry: 406.3205 kL
